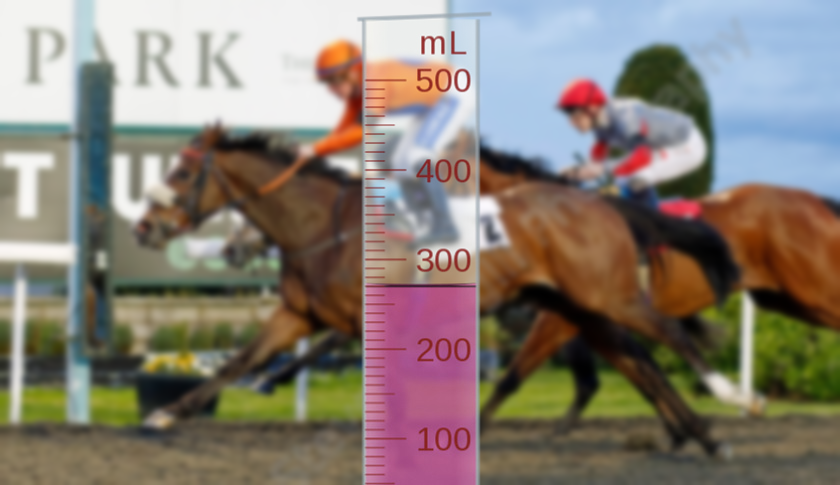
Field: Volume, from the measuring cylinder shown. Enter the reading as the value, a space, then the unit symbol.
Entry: 270 mL
